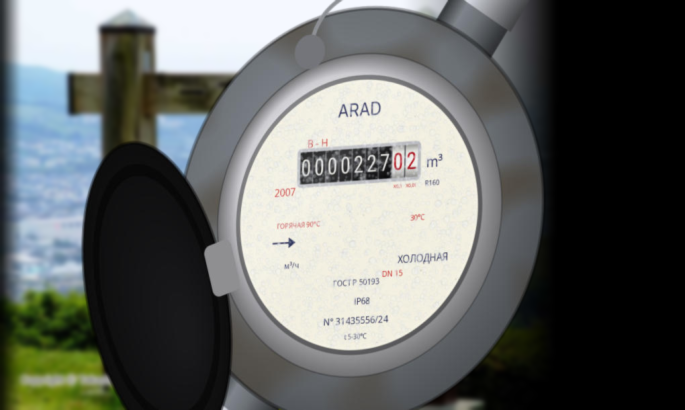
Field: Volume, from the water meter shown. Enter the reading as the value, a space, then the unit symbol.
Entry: 227.02 m³
